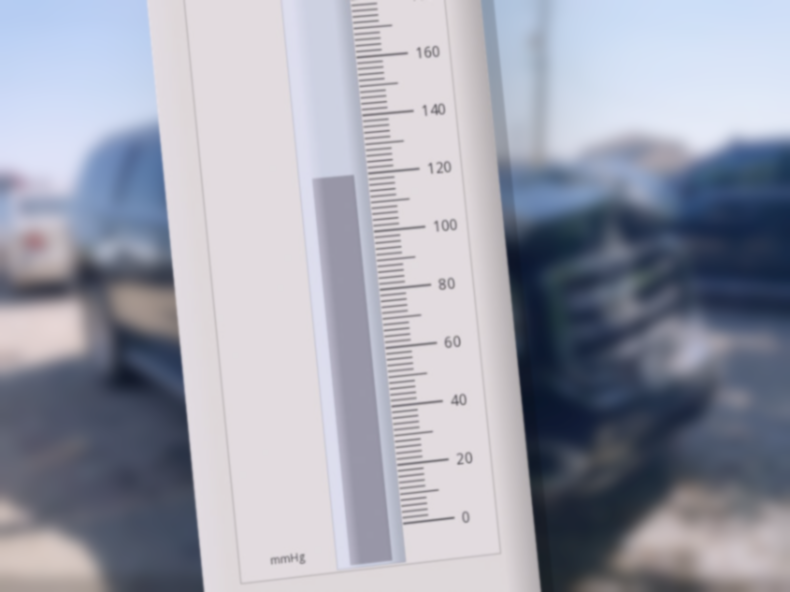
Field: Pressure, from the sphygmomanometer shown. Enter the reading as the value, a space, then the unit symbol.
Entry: 120 mmHg
